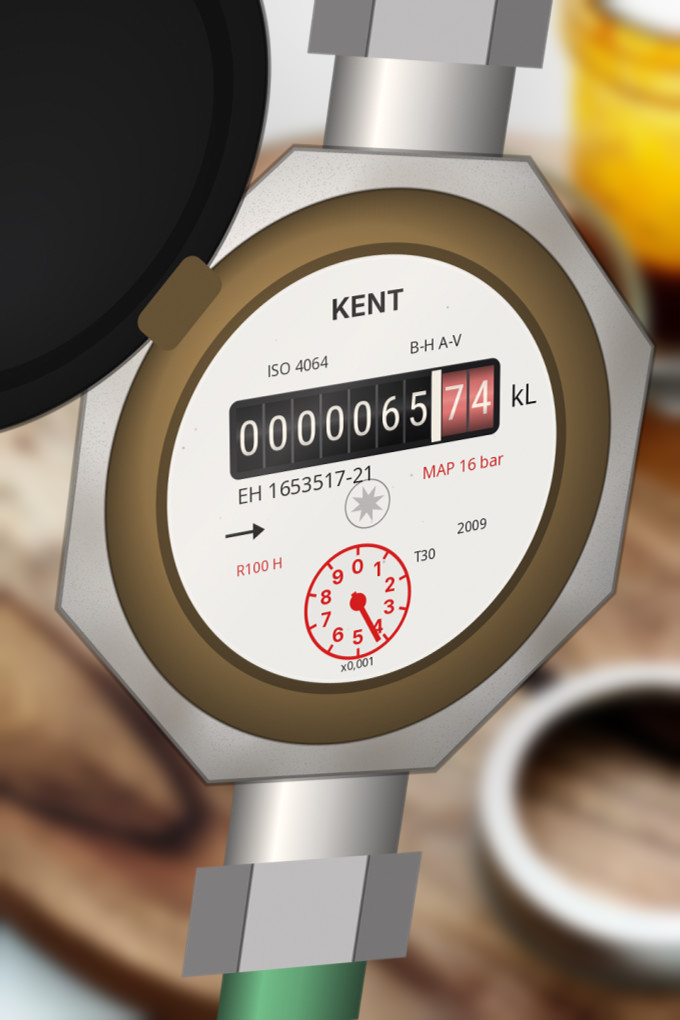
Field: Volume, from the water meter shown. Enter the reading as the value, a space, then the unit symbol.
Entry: 65.744 kL
